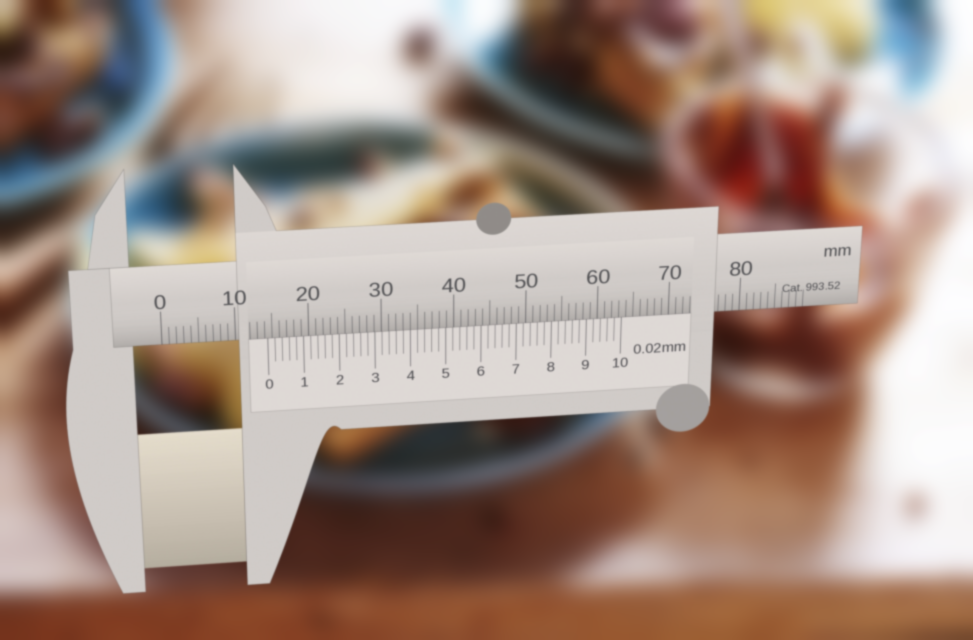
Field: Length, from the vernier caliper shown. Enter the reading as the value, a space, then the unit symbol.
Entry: 14.4 mm
